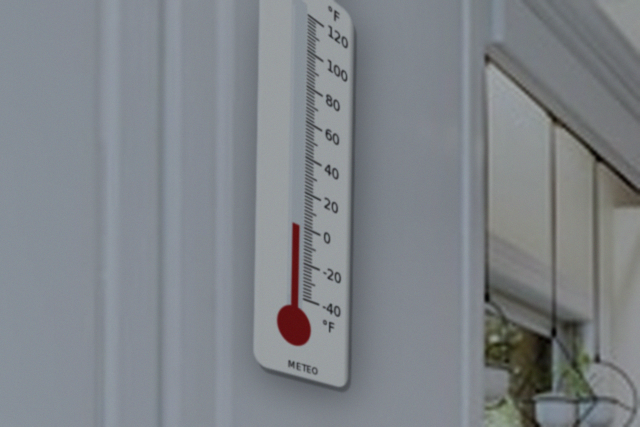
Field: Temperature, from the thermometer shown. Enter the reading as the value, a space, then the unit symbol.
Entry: 0 °F
